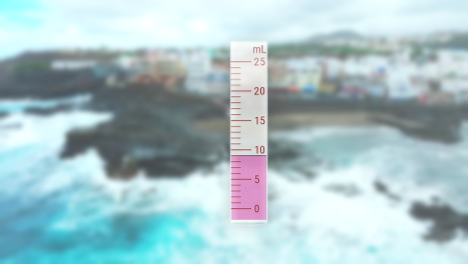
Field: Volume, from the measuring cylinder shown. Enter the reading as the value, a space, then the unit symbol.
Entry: 9 mL
